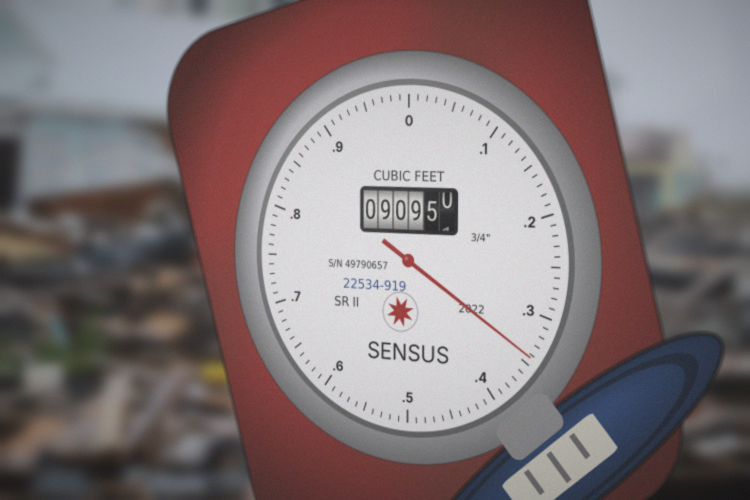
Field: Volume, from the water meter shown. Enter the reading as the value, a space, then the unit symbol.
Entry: 90950.34 ft³
